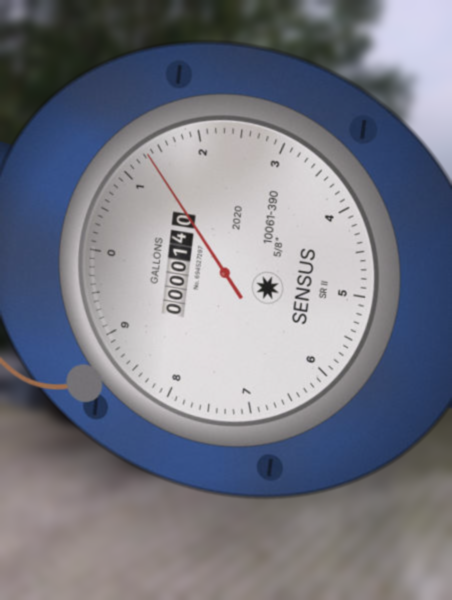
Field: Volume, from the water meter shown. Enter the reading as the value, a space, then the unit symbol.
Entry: 141.3 gal
